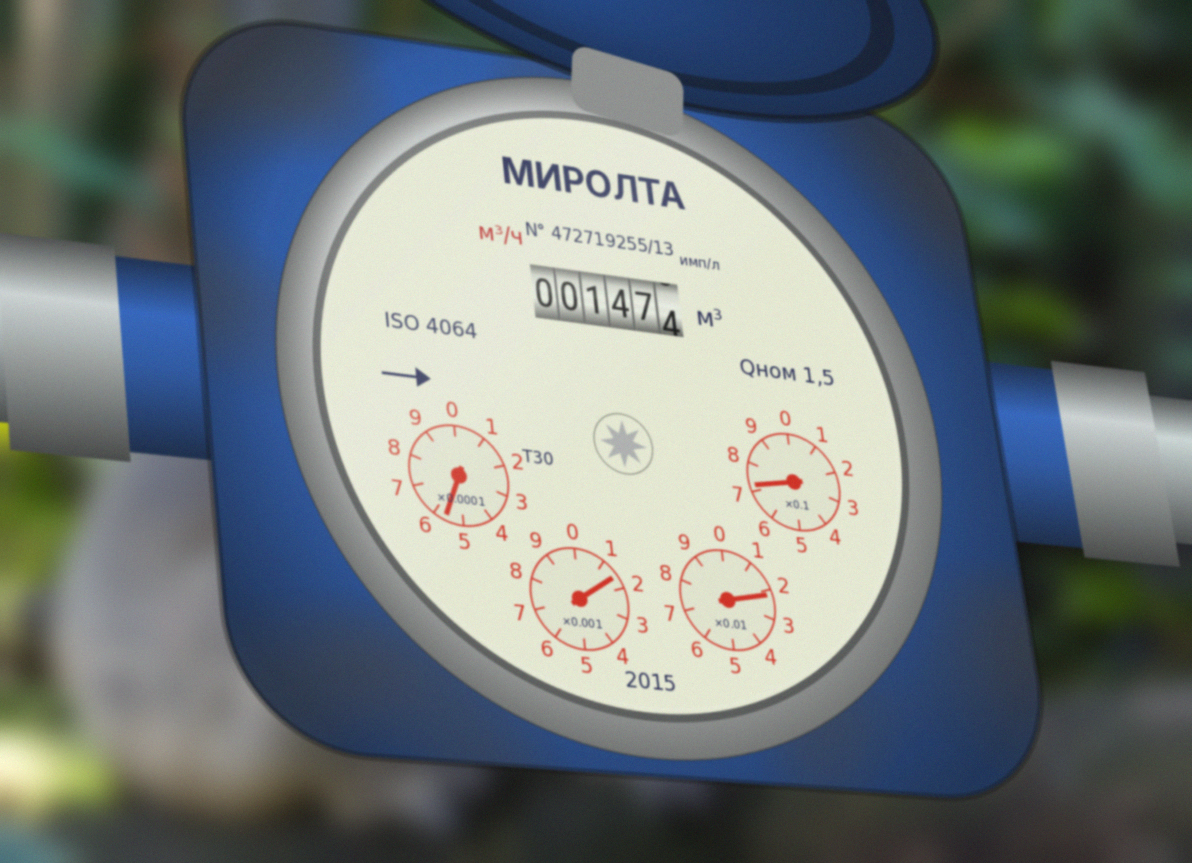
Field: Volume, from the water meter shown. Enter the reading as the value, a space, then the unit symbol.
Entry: 1473.7215 m³
